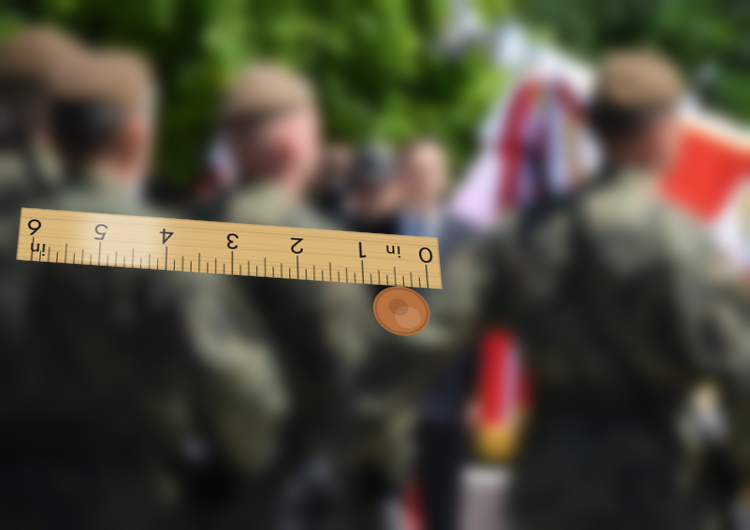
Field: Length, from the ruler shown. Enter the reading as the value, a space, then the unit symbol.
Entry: 0.875 in
